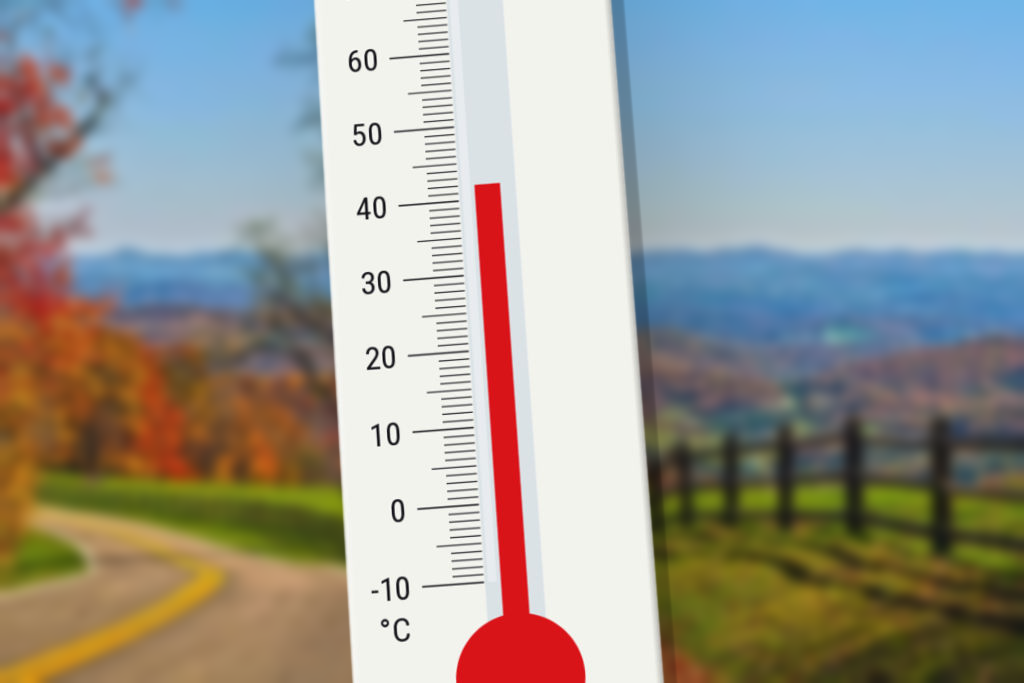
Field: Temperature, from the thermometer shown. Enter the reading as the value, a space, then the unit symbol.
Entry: 42 °C
